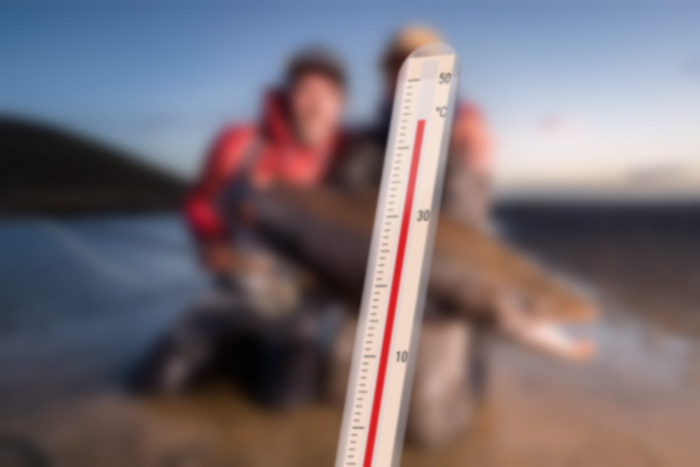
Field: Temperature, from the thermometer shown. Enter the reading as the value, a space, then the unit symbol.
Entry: 44 °C
